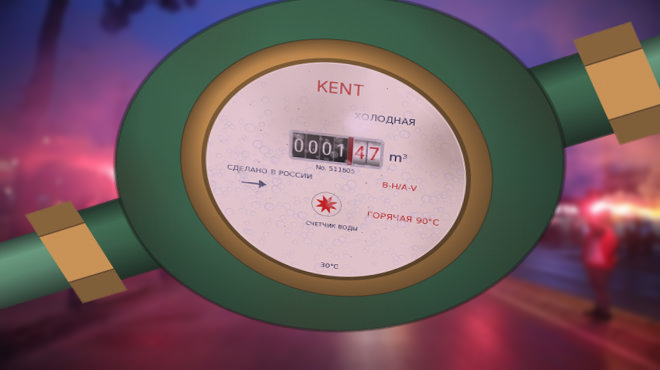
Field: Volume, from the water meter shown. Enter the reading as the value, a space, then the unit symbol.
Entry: 1.47 m³
